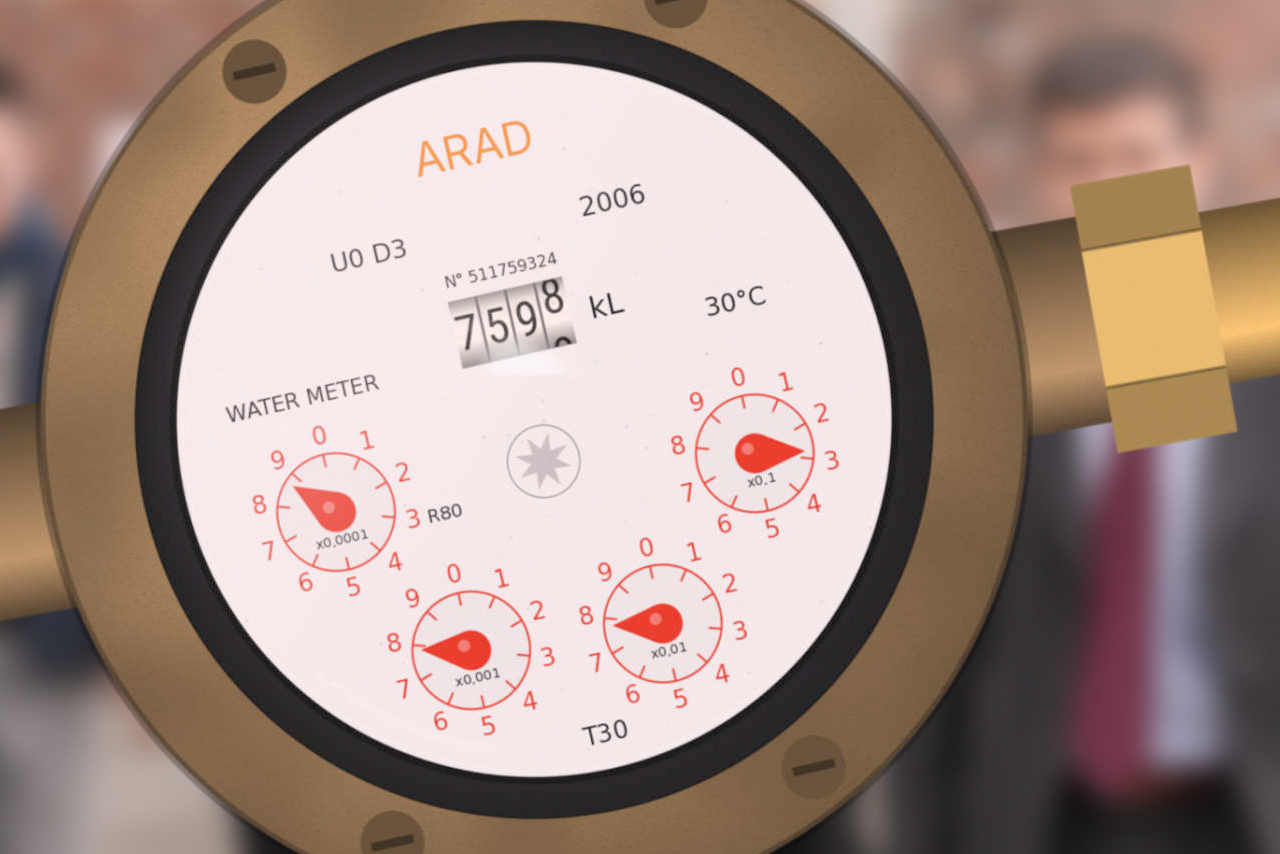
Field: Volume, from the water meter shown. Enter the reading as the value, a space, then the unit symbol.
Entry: 7598.2778 kL
